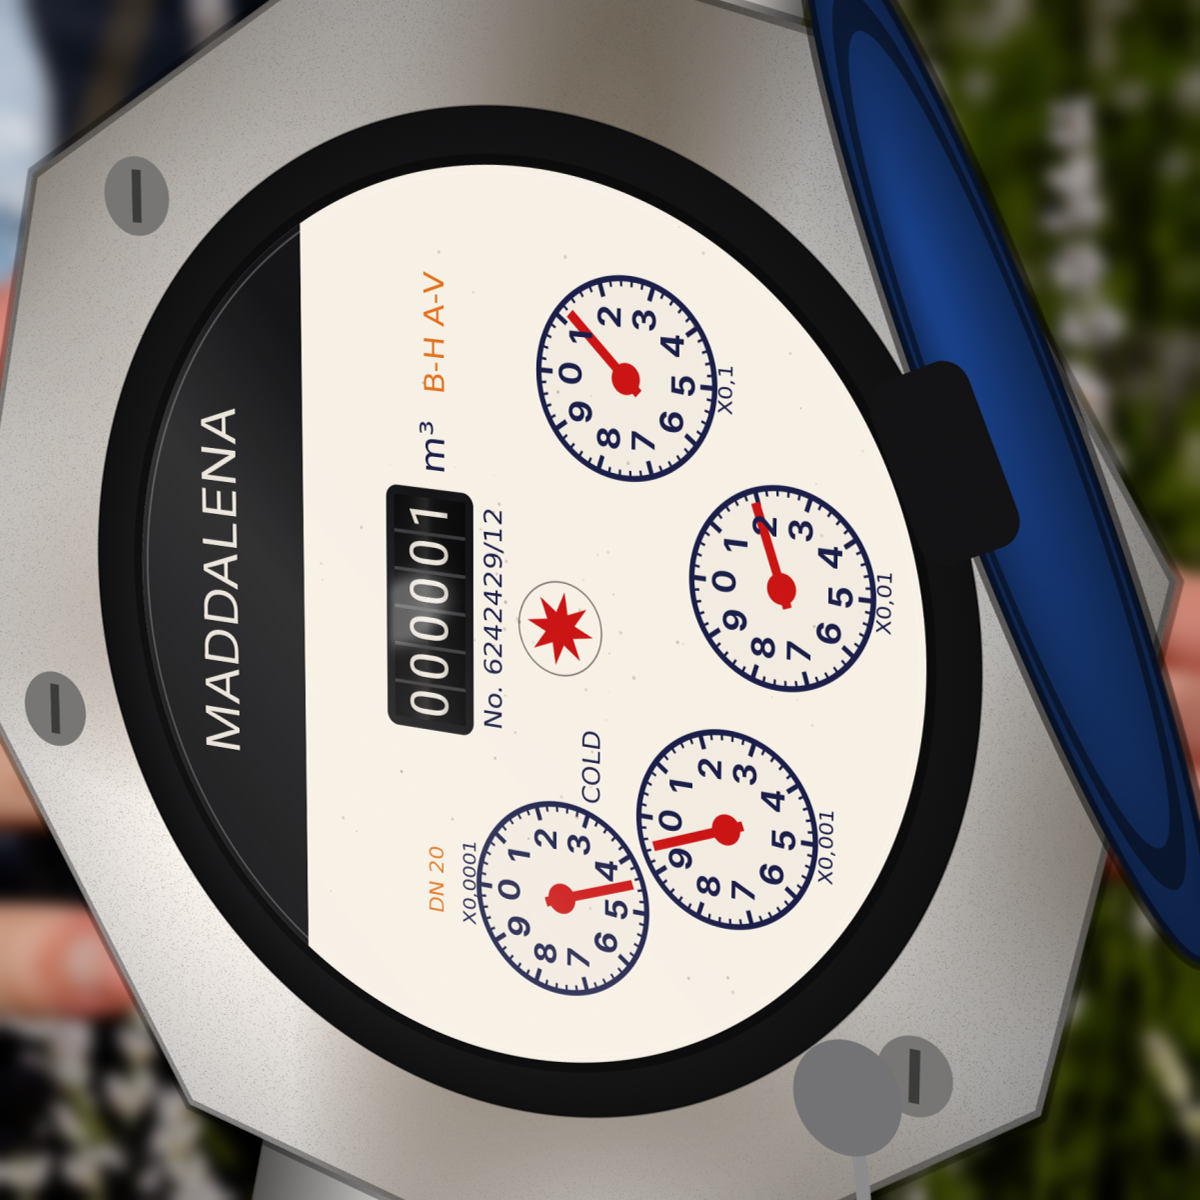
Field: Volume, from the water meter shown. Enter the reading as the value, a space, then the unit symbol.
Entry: 1.1194 m³
